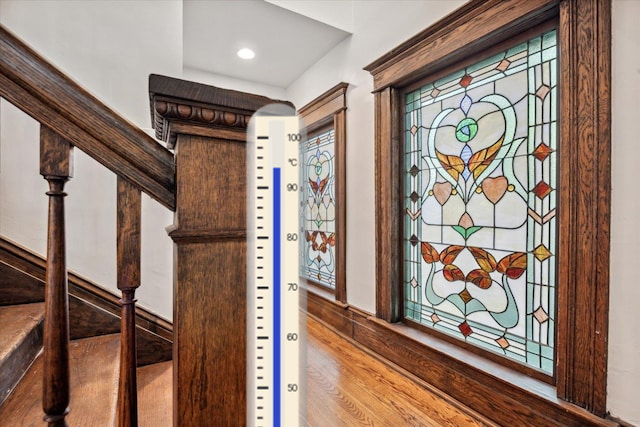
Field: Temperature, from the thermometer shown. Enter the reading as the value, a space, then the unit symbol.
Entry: 94 °C
